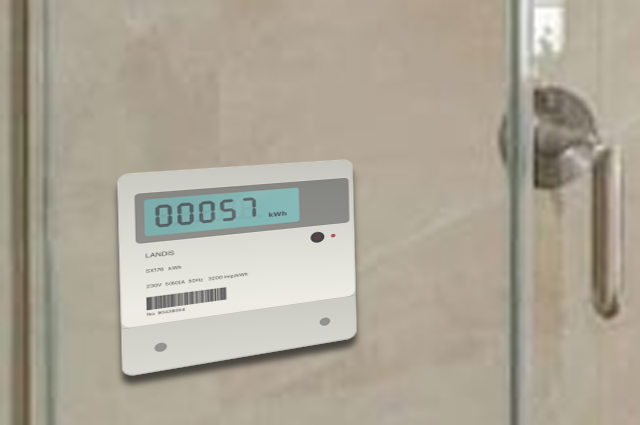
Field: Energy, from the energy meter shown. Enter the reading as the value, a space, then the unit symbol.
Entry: 57 kWh
